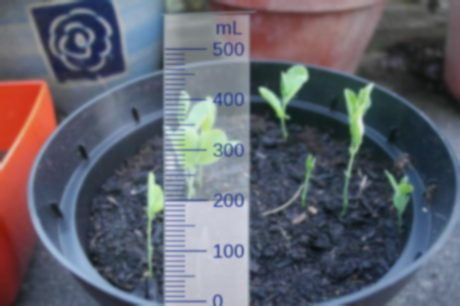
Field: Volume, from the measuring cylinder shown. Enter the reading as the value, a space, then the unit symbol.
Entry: 200 mL
